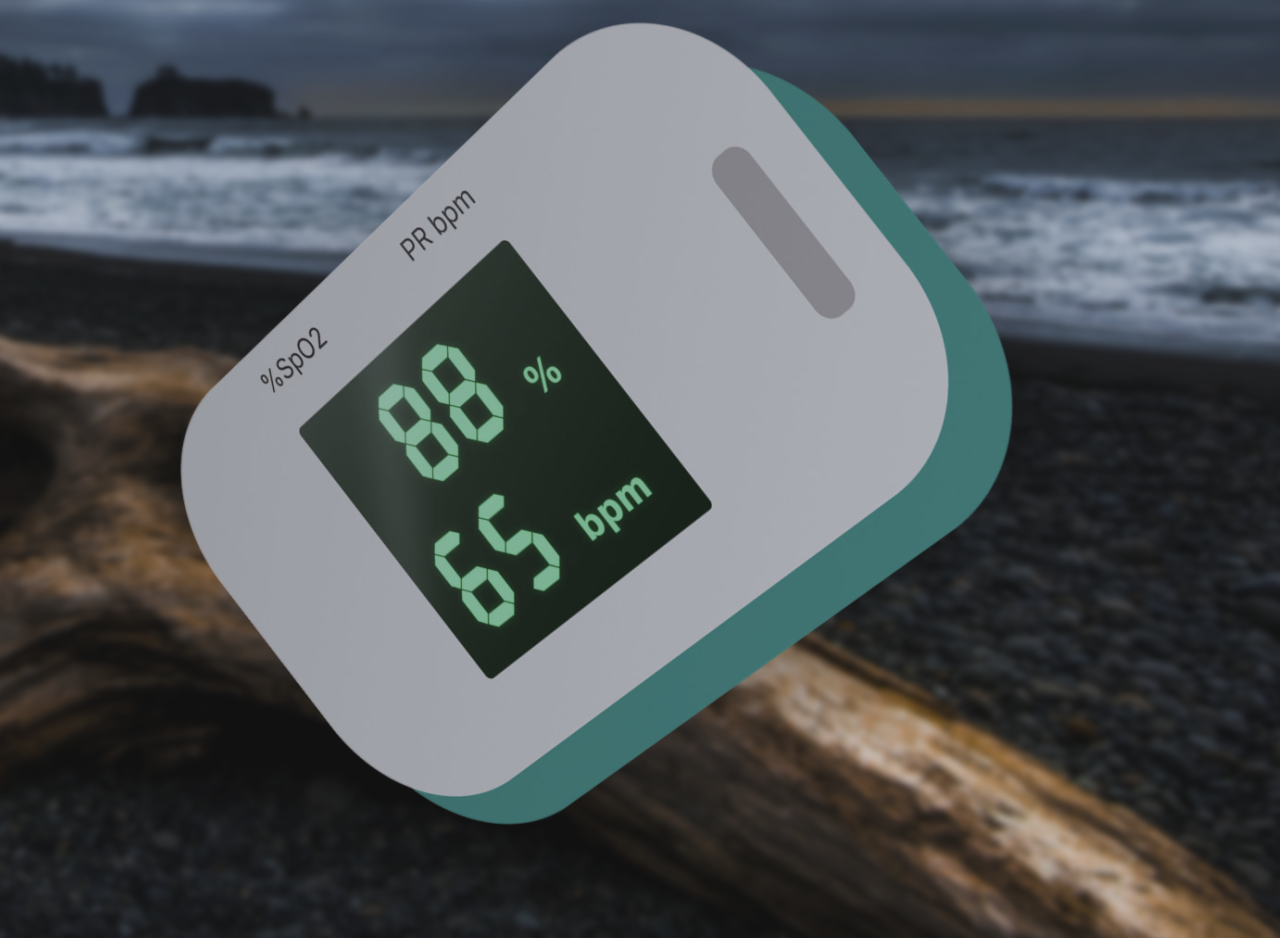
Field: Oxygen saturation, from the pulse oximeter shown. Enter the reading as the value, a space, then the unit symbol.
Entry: 88 %
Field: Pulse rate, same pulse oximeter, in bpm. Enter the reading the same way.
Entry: 65 bpm
